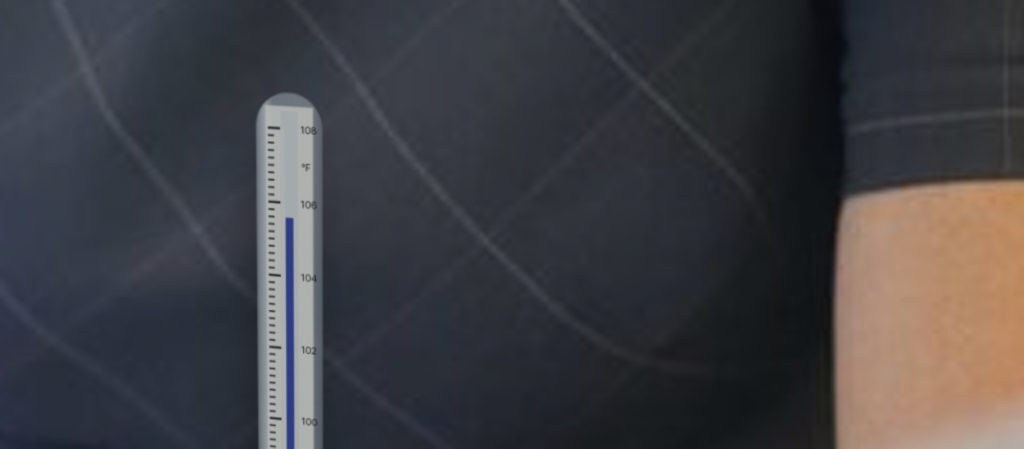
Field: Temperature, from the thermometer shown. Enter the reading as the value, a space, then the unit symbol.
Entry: 105.6 °F
